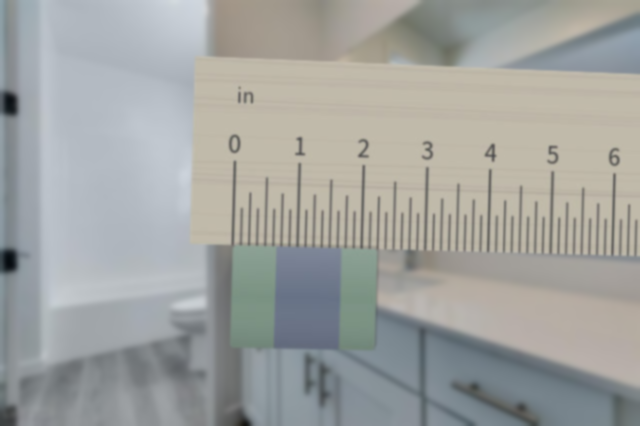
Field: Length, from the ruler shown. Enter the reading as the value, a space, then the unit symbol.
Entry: 2.25 in
